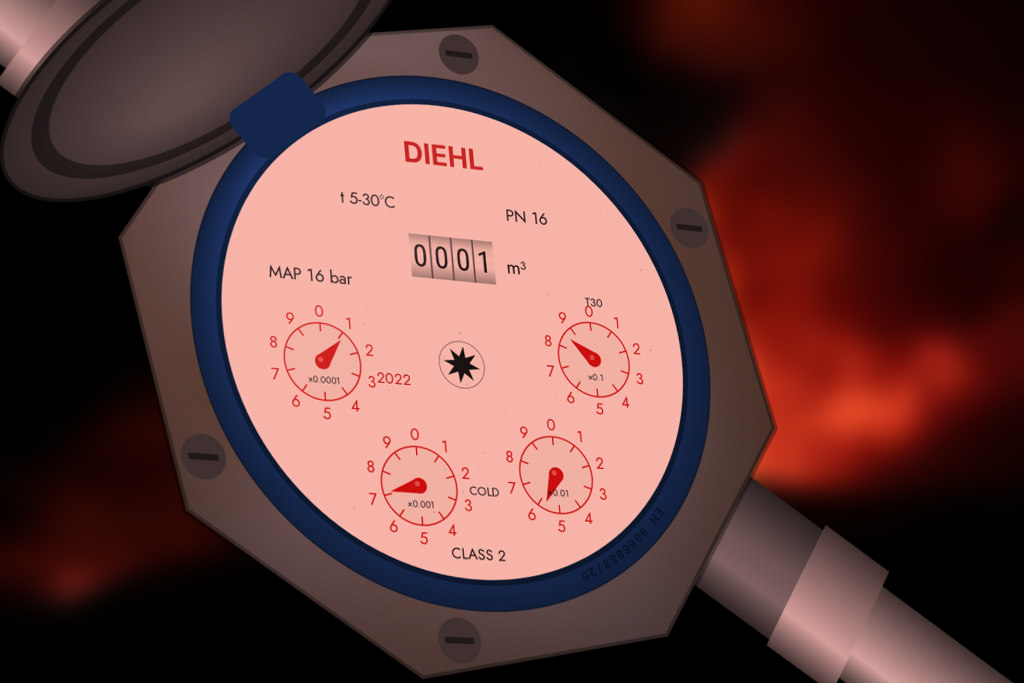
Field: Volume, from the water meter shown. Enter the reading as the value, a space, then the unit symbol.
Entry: 1.8571 m³
